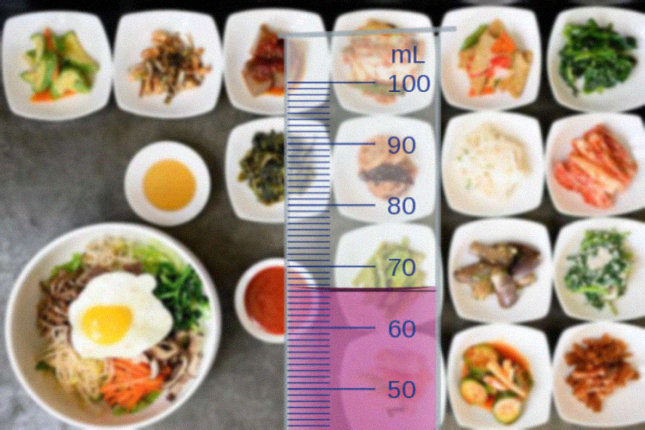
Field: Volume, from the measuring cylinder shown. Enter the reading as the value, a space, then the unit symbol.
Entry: 66 mL
